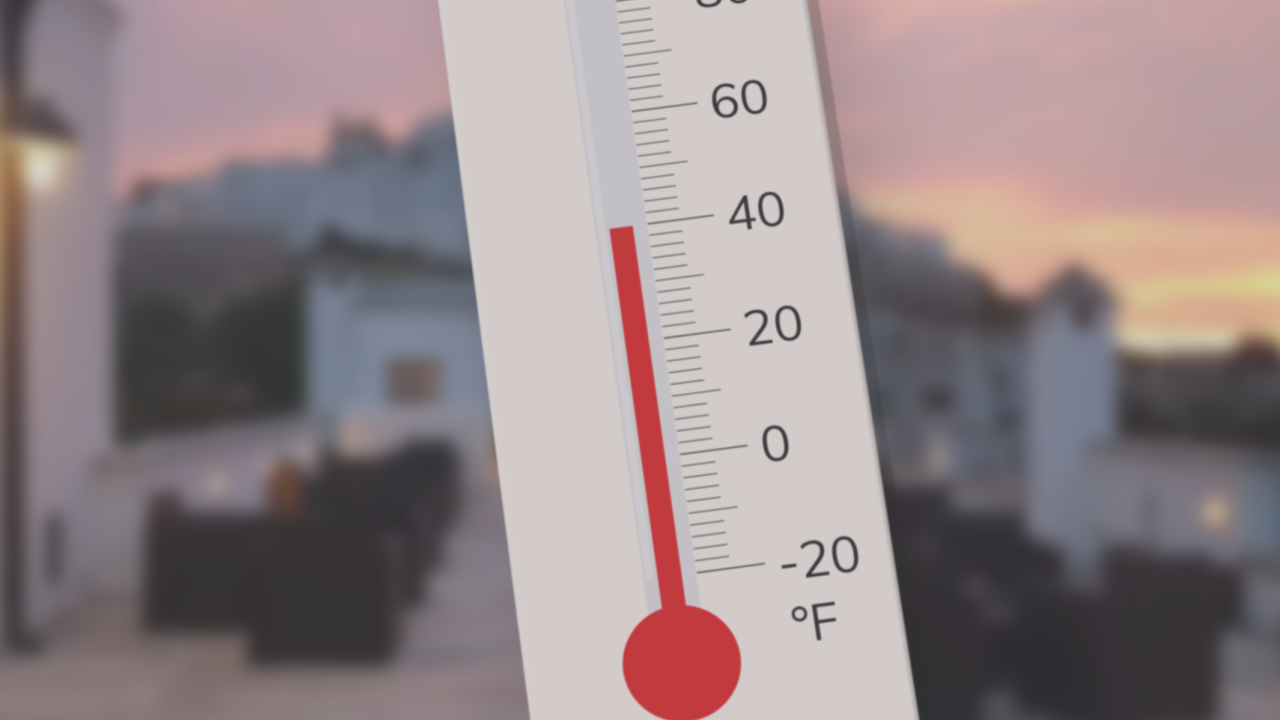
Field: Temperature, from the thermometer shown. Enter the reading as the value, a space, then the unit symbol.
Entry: 40 °F
